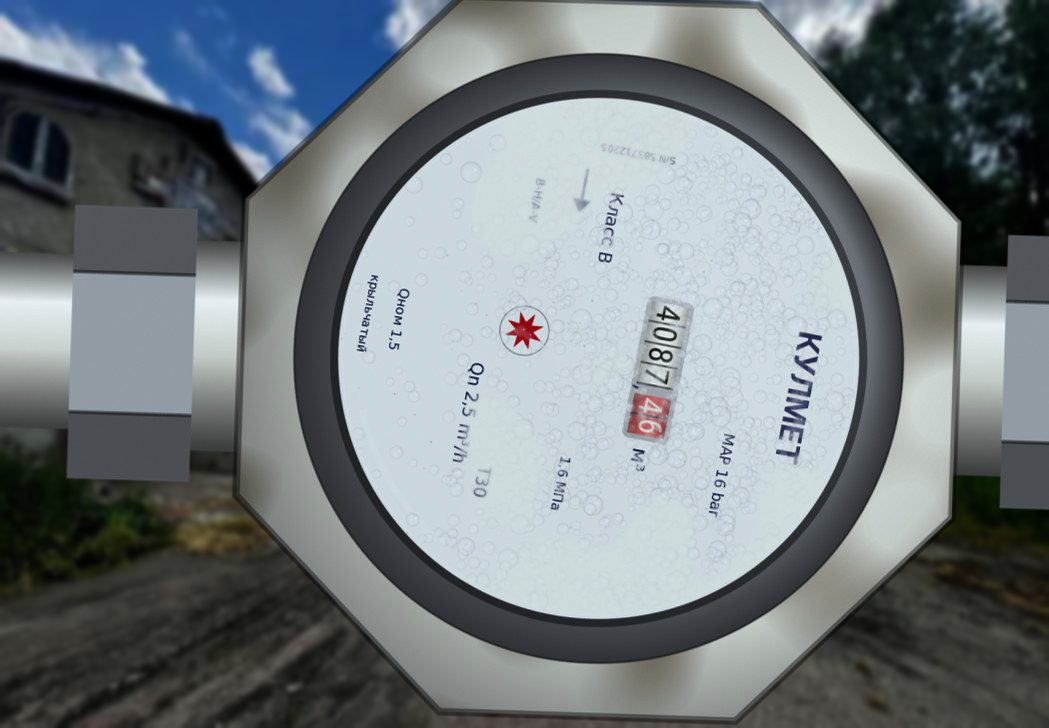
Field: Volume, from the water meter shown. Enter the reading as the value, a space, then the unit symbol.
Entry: 4087.46 m³
